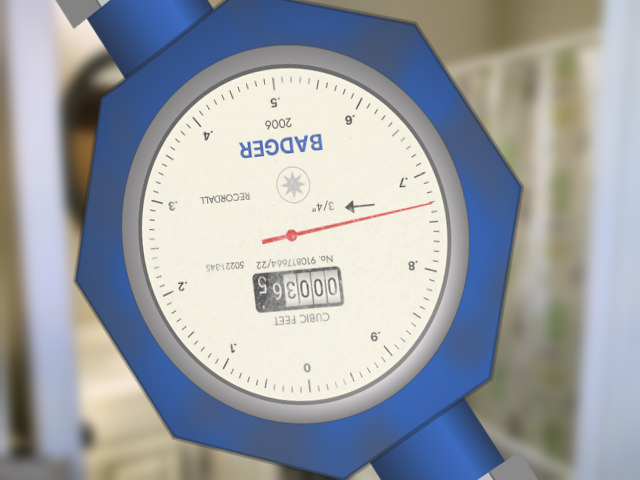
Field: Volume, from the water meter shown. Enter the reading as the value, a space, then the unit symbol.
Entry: 364.73 ft³
